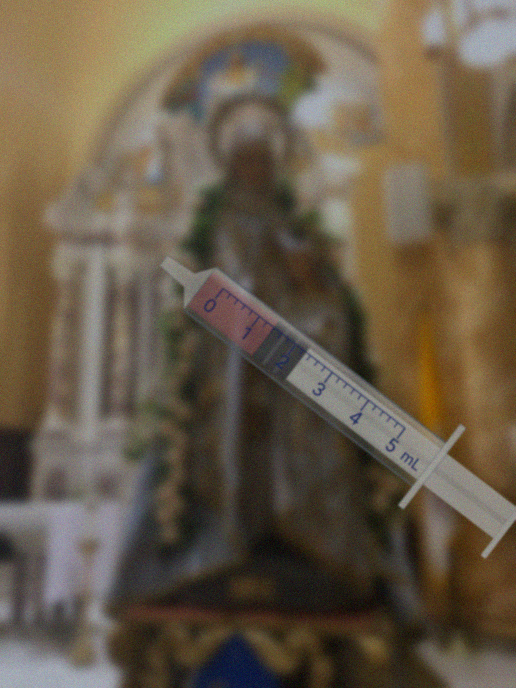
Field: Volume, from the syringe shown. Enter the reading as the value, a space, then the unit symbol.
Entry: 1.4 mL
